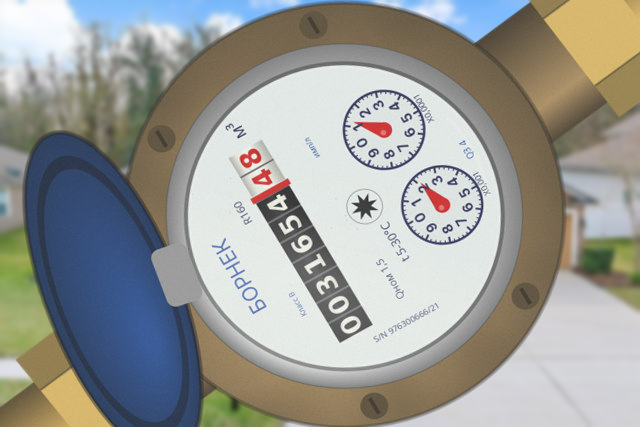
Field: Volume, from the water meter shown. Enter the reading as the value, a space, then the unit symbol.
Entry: 31654.4821 m³
